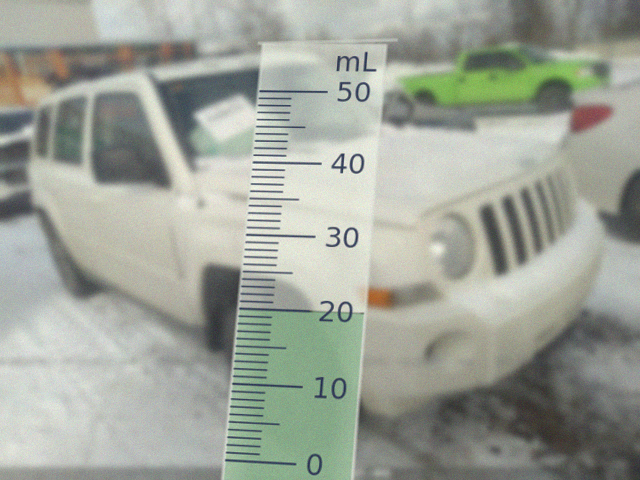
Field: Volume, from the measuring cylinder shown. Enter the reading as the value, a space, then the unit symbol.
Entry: 20 mL
